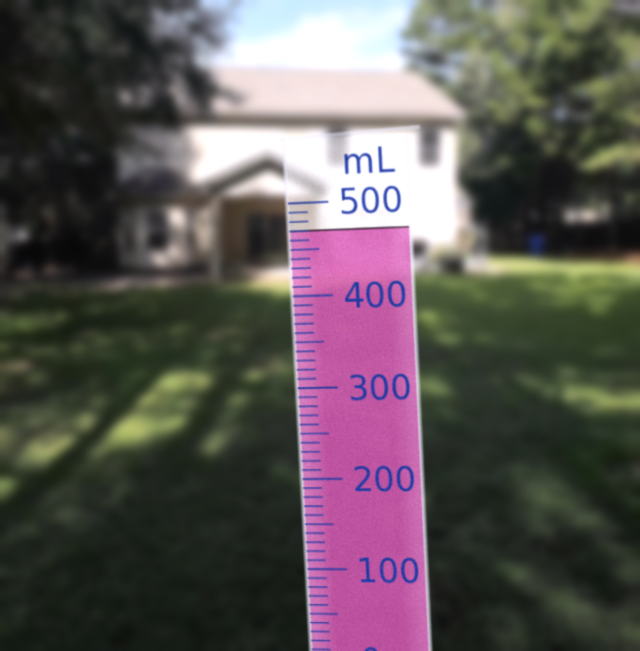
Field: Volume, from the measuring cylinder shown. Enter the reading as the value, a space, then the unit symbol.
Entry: 470 mL
